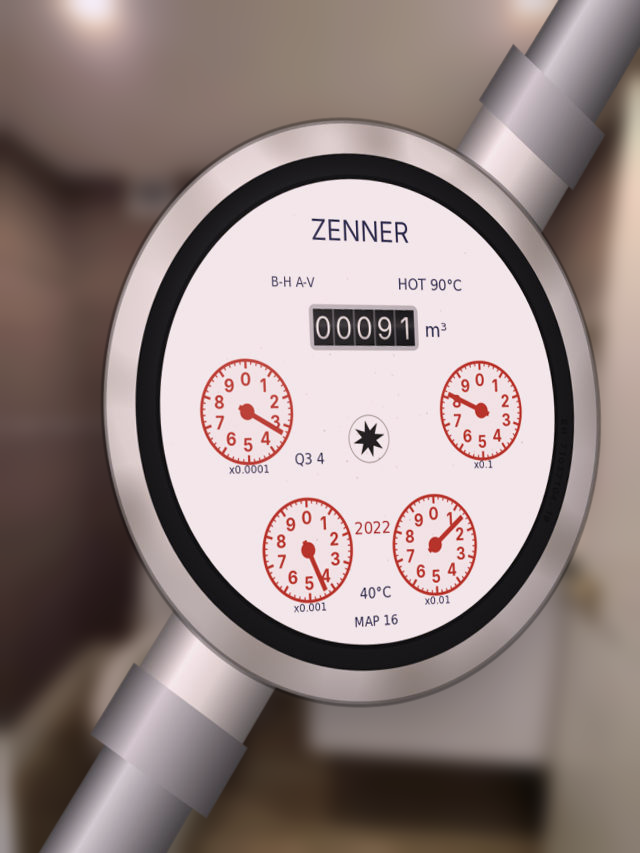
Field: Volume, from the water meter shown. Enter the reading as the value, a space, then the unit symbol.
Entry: 91.8143 m³
